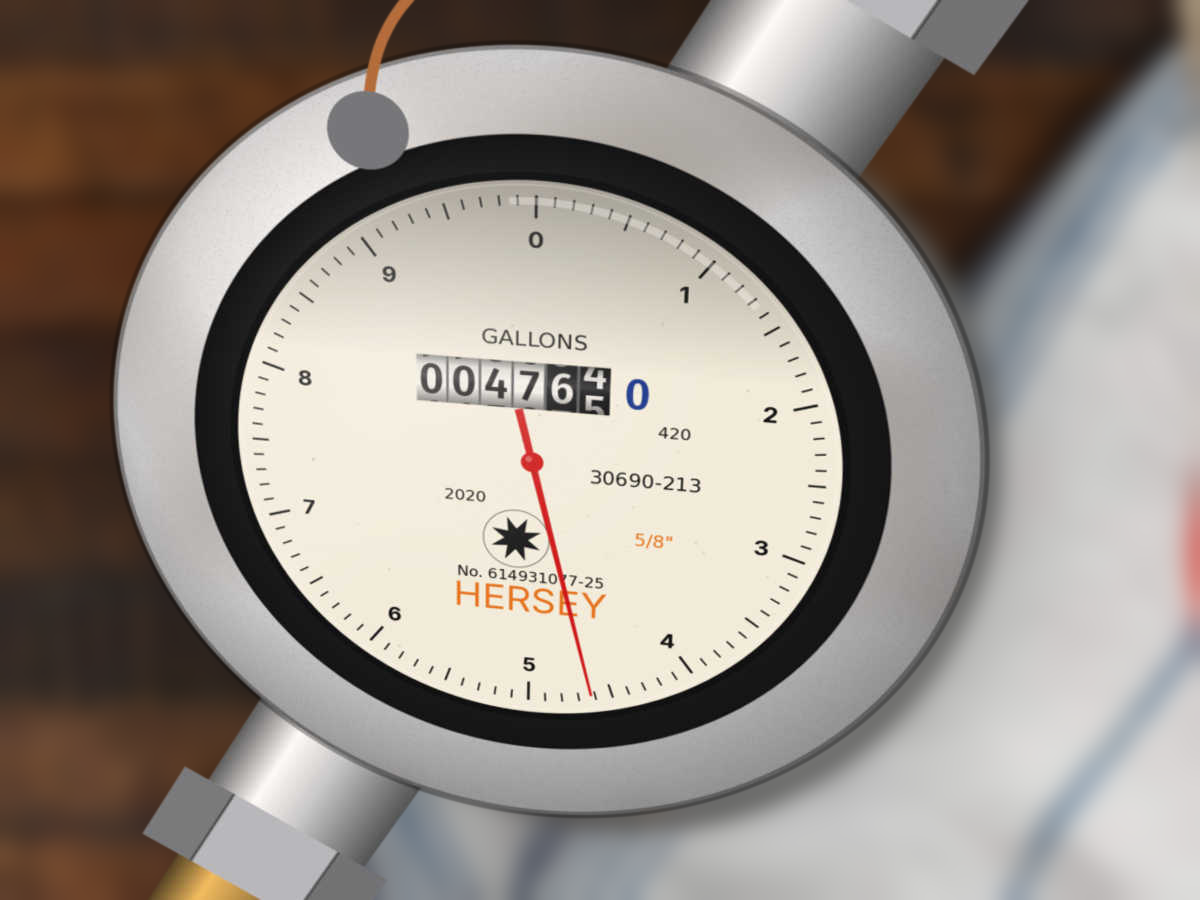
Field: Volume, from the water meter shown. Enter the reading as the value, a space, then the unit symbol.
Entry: 47644.6 gal
